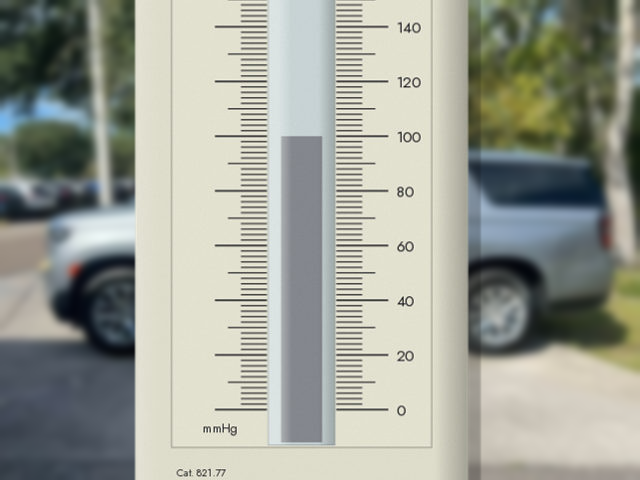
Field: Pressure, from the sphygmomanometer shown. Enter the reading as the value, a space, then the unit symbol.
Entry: 100 mmHg
